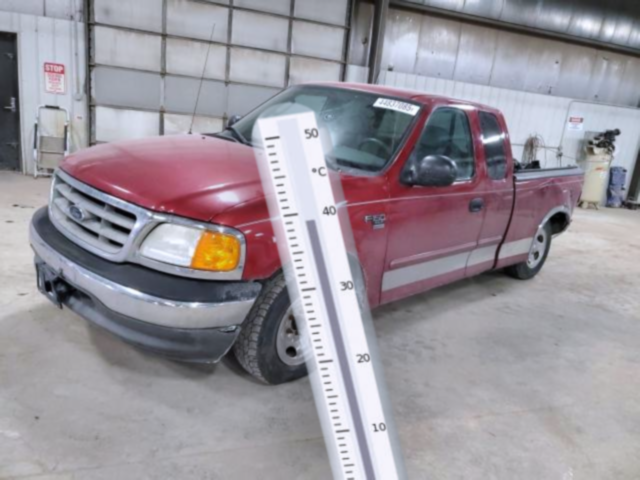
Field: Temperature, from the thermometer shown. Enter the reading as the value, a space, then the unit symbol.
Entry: 39 °C
